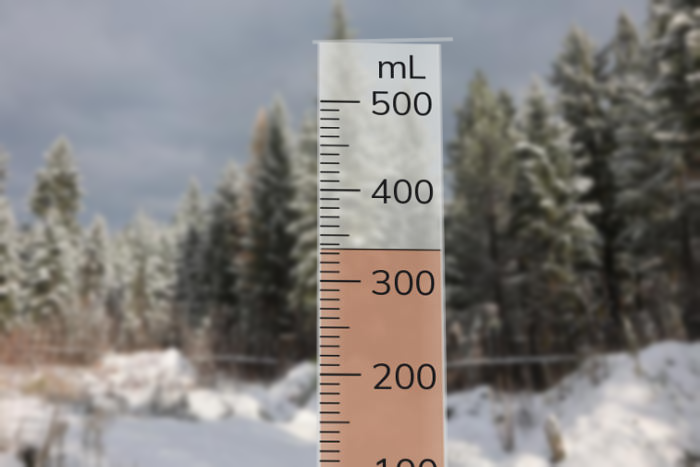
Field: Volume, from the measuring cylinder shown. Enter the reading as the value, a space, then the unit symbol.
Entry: 335 mL
